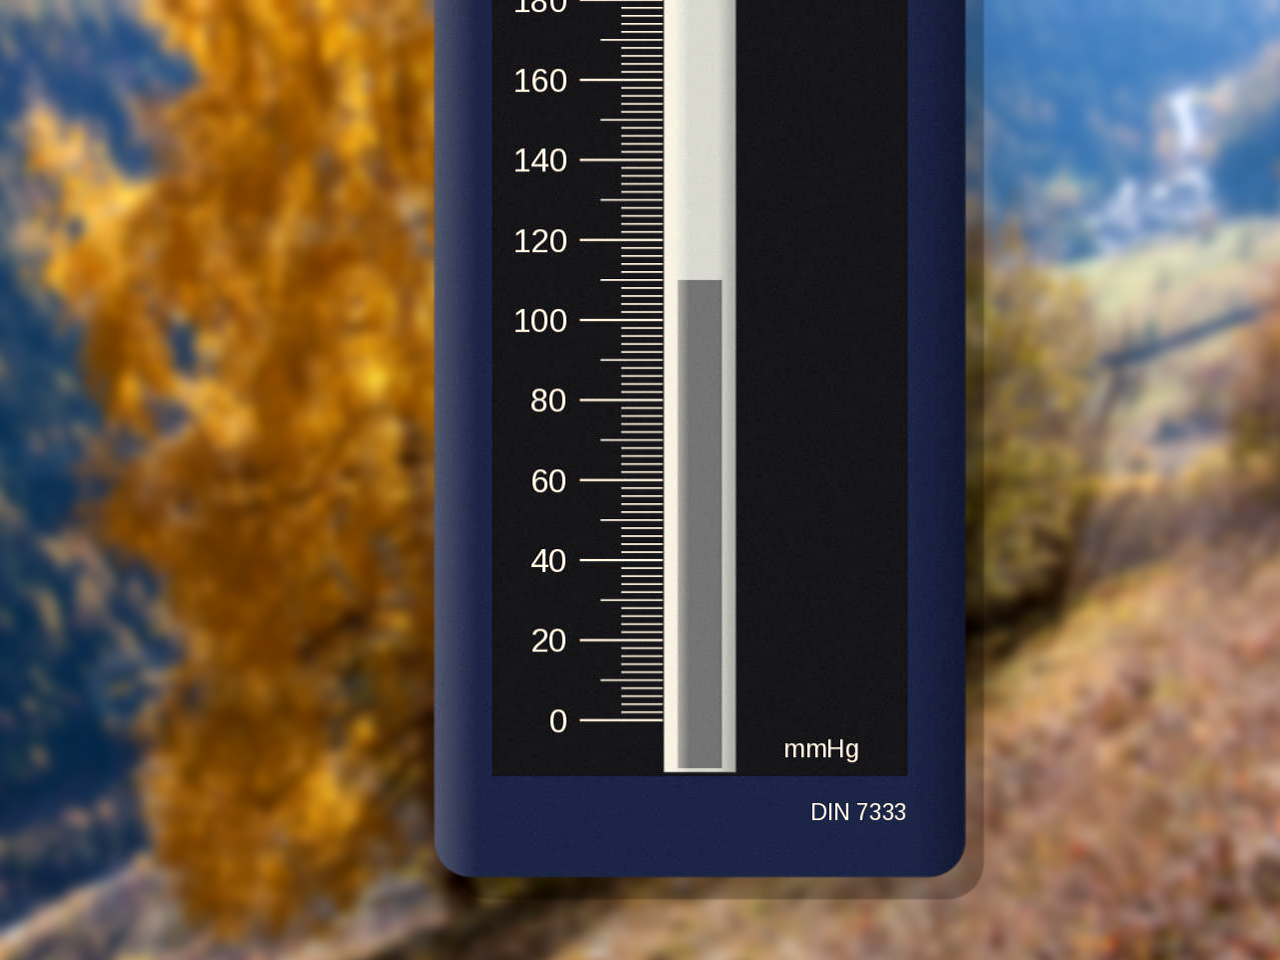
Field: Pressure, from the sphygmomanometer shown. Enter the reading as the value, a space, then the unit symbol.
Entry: 110 mmHg
